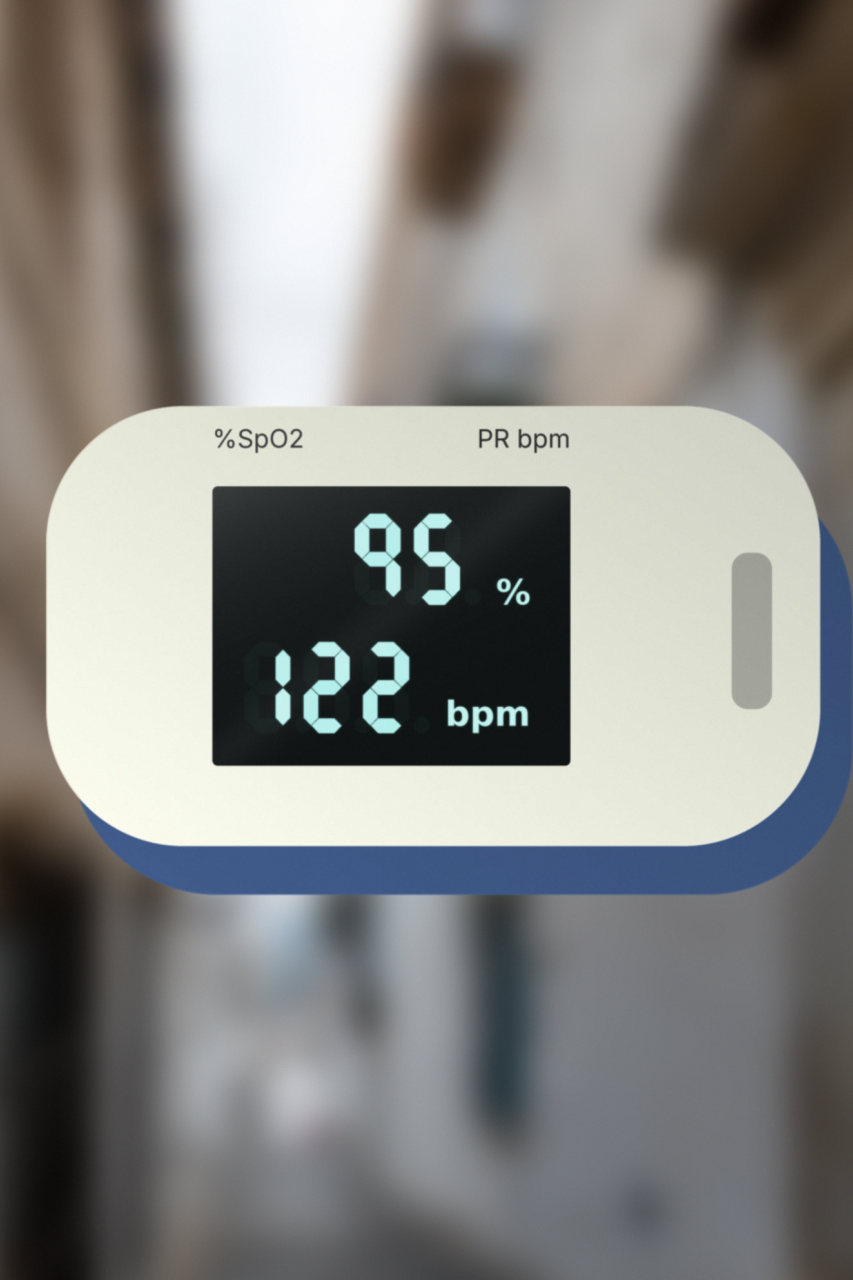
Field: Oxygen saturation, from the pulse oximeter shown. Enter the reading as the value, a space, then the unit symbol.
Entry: 95 %
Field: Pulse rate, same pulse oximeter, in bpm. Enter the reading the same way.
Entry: 122 bpm
